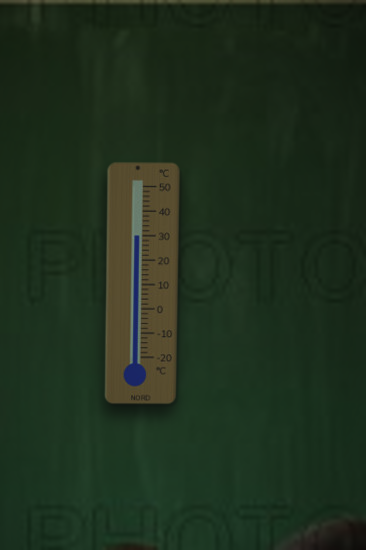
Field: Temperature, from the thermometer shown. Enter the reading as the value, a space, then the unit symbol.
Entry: 30 °C
